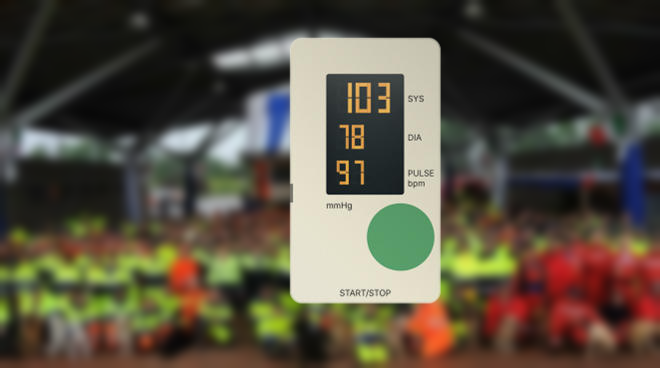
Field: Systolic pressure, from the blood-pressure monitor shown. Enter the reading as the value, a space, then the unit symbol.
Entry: 103 mmHg
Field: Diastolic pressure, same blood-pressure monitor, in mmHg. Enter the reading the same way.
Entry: 78 mmHg
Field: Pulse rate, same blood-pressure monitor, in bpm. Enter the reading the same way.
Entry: 97 bpm
